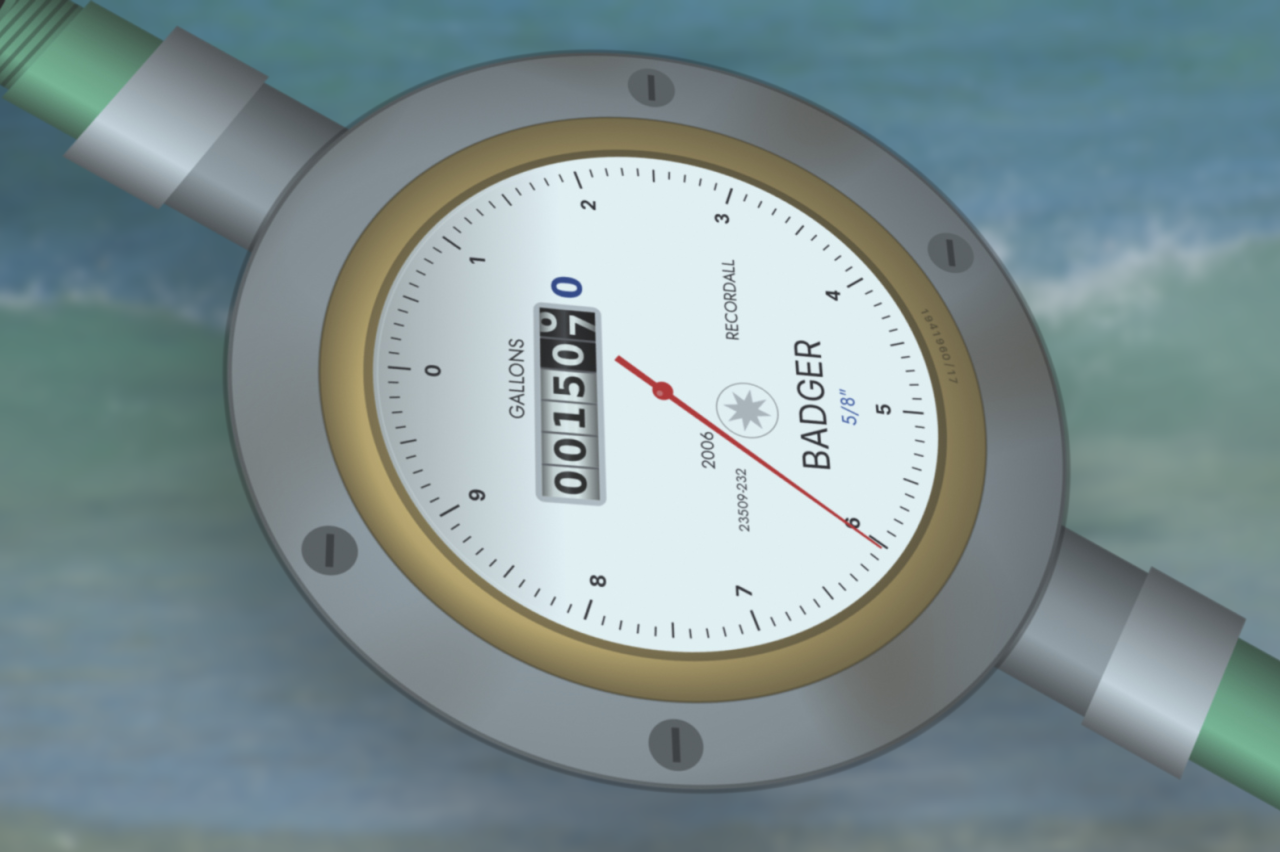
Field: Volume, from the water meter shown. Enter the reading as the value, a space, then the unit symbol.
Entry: 15066.0 gal
